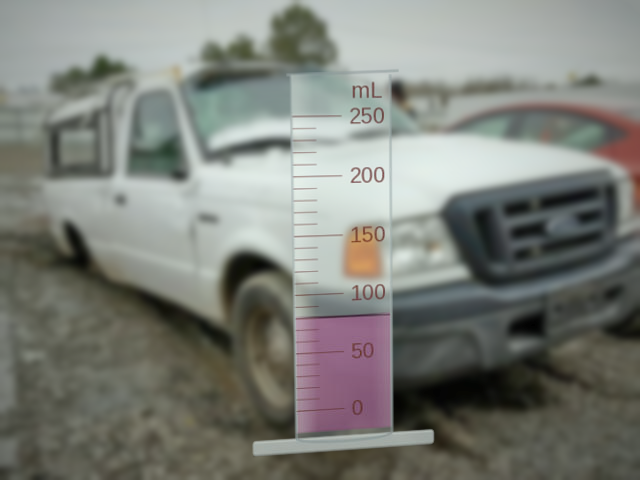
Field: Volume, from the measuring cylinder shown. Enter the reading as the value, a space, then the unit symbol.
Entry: 80 mL
